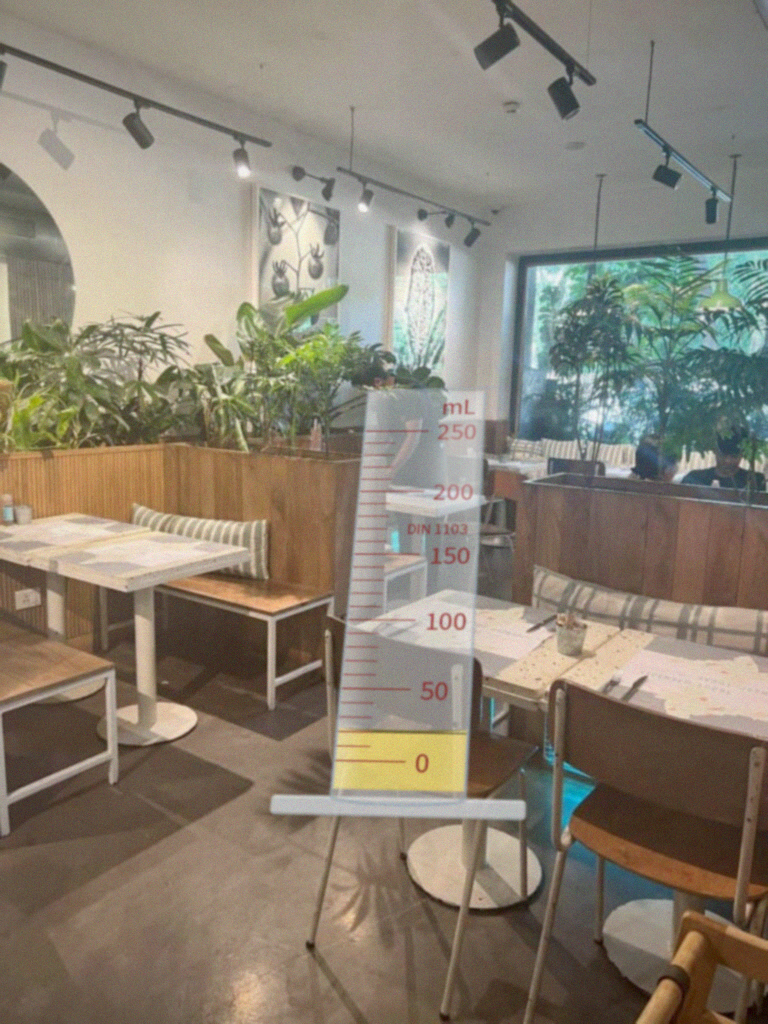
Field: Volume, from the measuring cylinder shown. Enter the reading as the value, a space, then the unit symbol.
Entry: 20 mL
